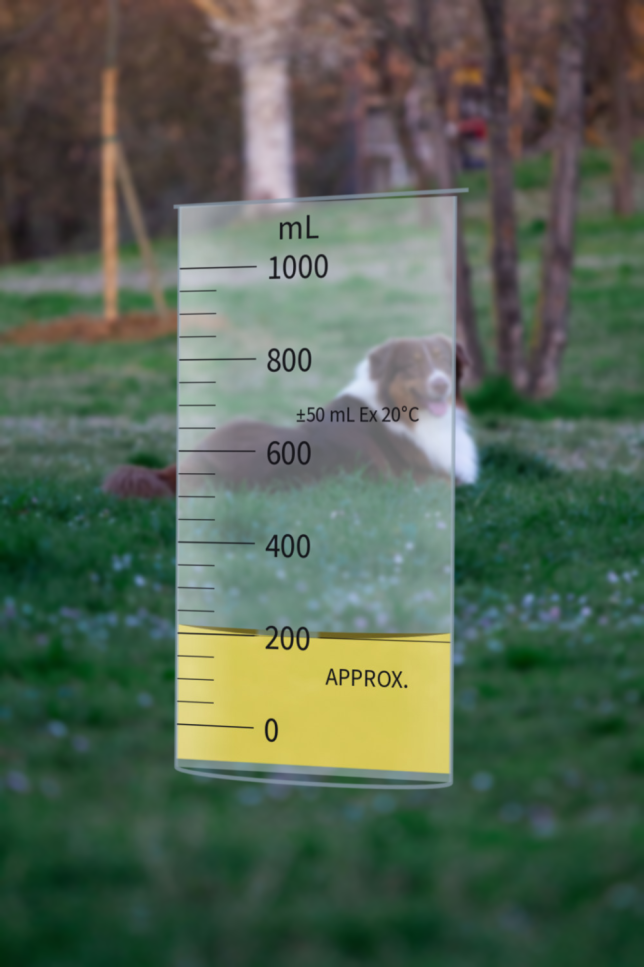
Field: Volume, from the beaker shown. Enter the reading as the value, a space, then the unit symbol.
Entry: 200 mL
